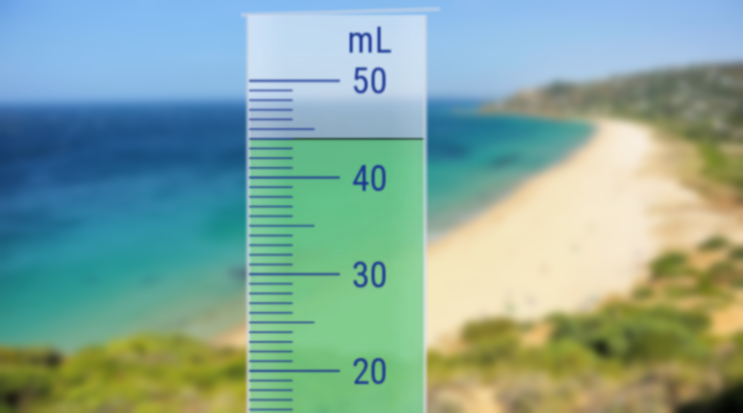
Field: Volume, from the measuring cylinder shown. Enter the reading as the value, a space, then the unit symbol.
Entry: 44 mL
